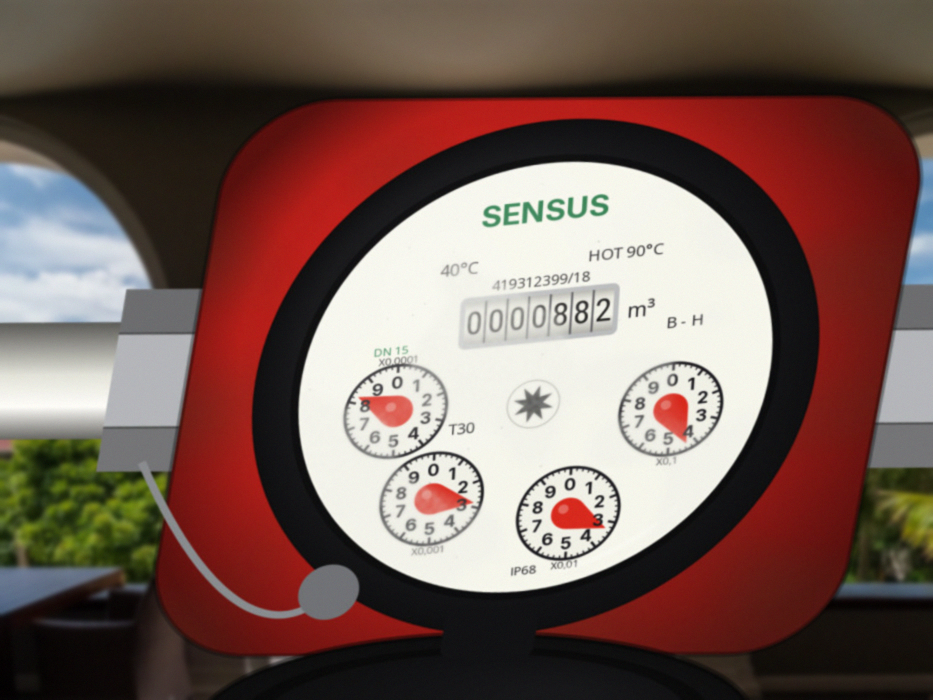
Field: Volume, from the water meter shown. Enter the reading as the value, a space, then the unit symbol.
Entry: 882.4328 m³
